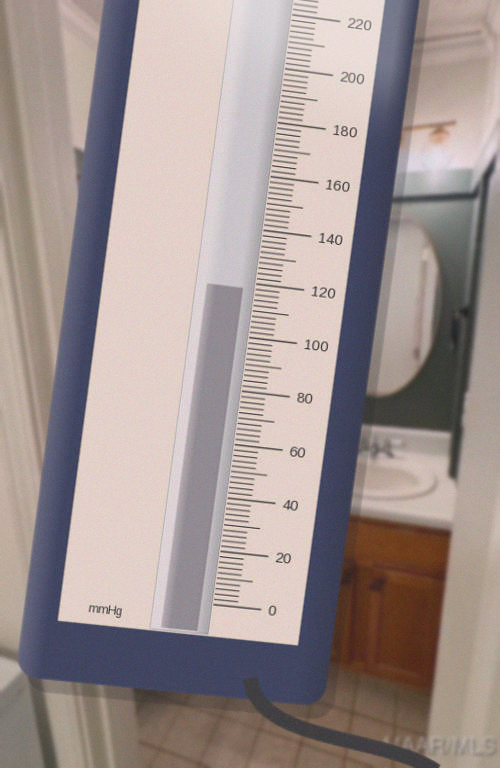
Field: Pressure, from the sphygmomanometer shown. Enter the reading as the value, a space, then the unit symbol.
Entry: 118 mmHg
